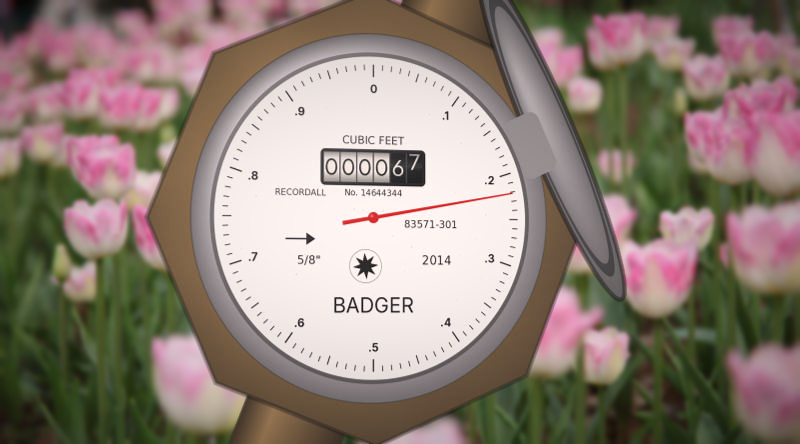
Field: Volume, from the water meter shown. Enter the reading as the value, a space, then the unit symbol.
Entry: 67.22 ft³
